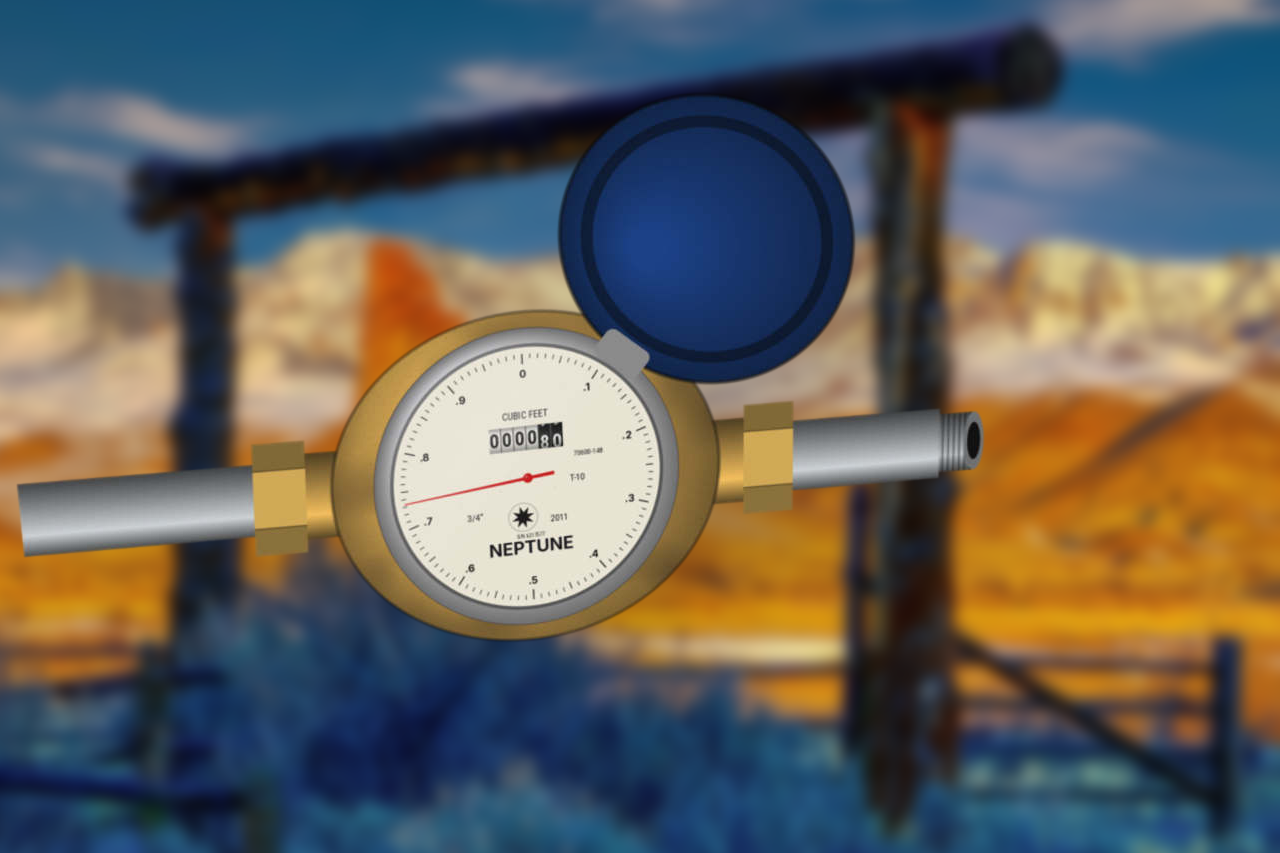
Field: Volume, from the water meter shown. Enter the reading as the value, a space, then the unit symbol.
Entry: 79.73 ft³
